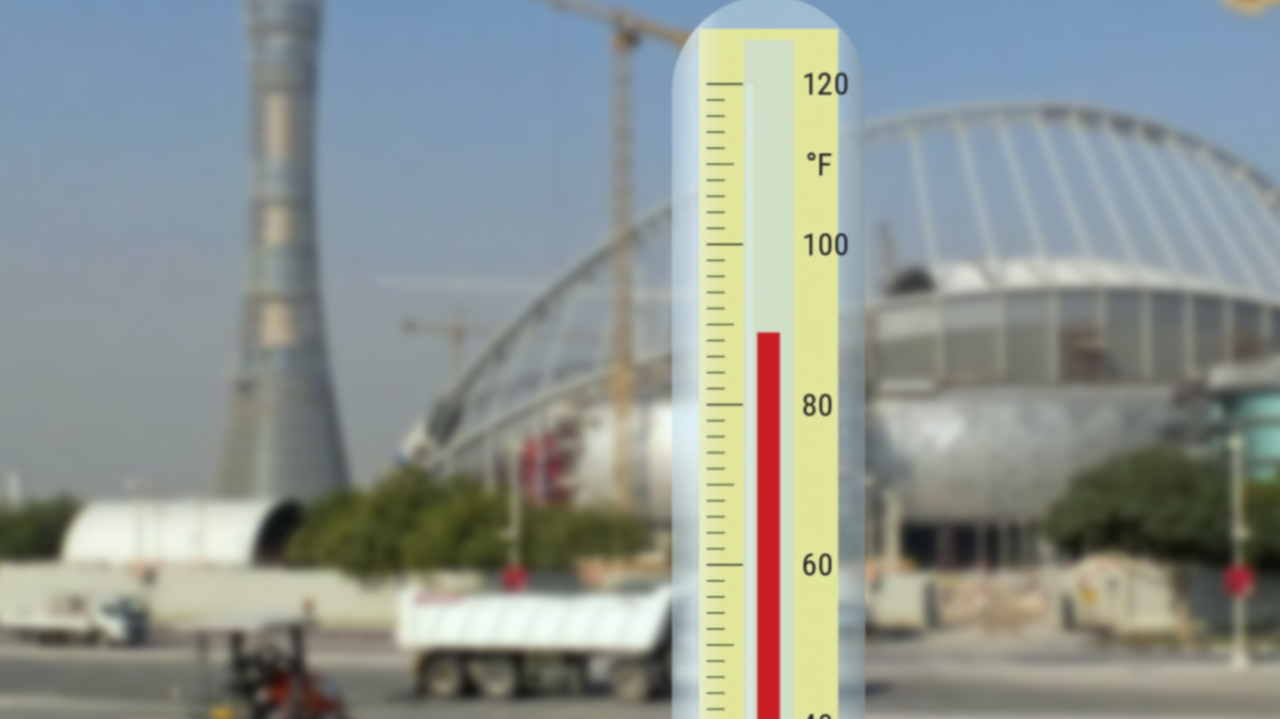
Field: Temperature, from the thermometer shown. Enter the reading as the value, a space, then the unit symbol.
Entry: 89 °F
